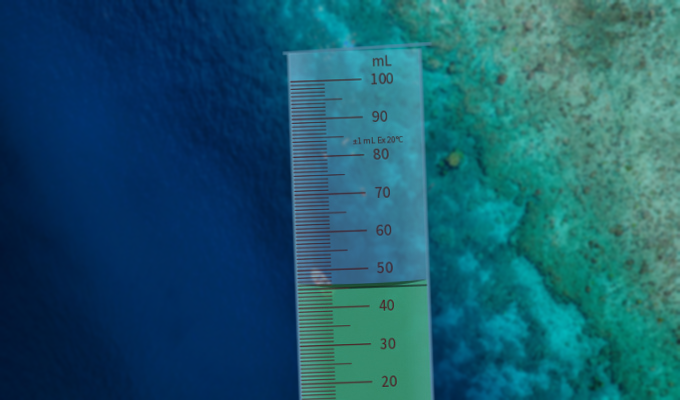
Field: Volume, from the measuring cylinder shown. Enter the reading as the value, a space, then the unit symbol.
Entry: 45 mL
